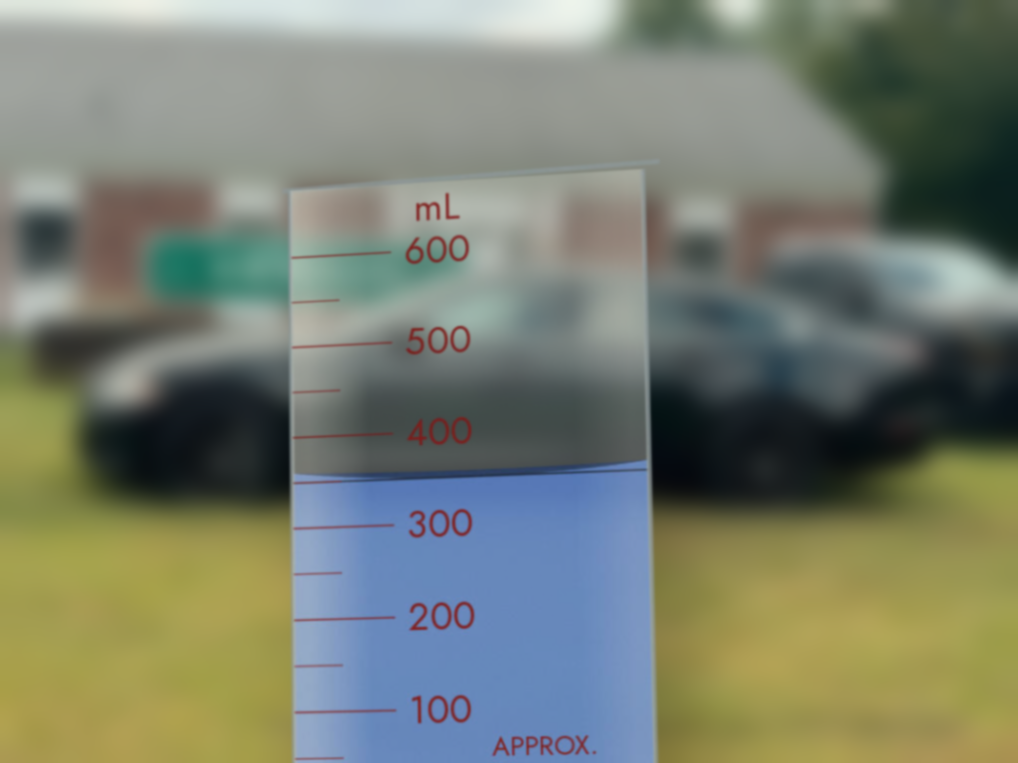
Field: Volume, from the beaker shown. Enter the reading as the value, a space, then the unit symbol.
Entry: 350 mL
